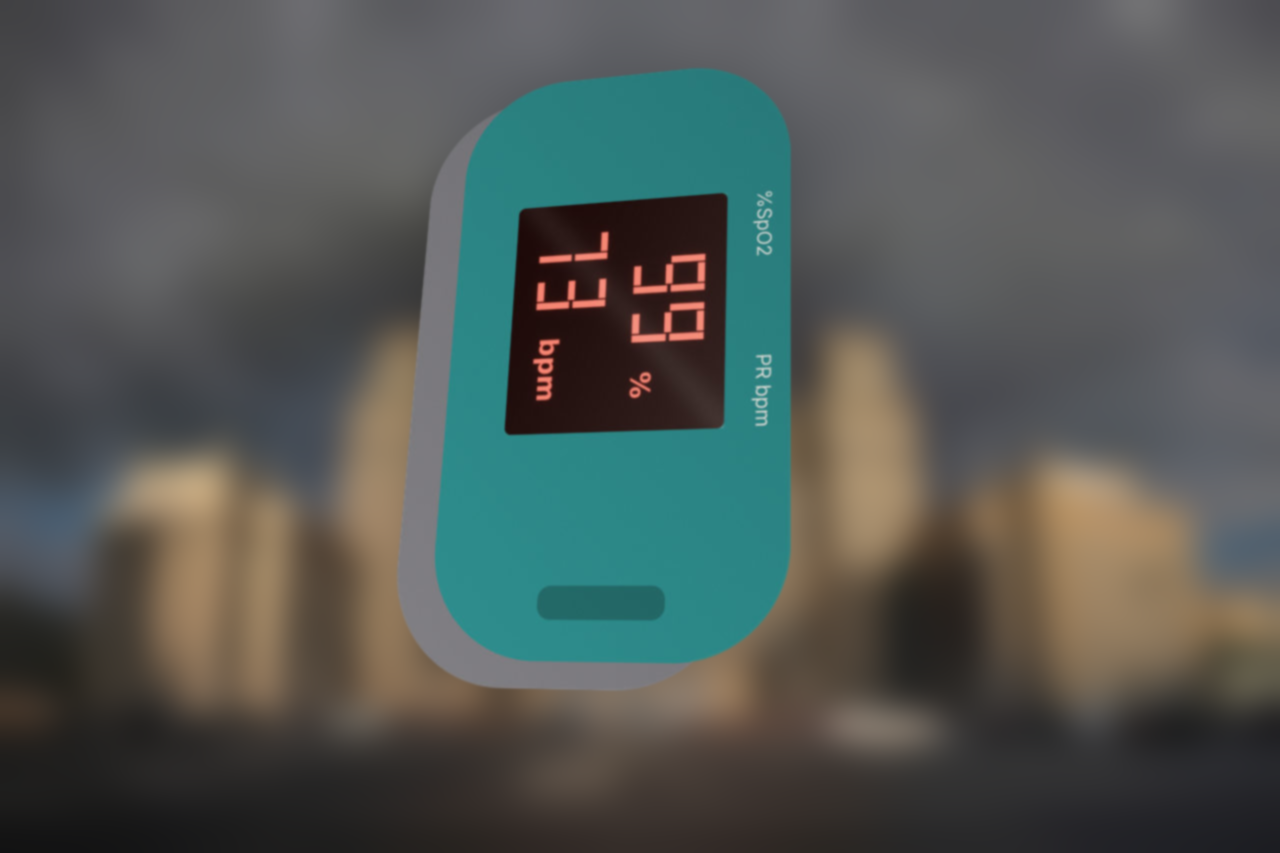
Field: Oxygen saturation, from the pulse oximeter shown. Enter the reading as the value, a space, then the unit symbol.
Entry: 99 %
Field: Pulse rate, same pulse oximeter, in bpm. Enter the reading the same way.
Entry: 73 bpm
